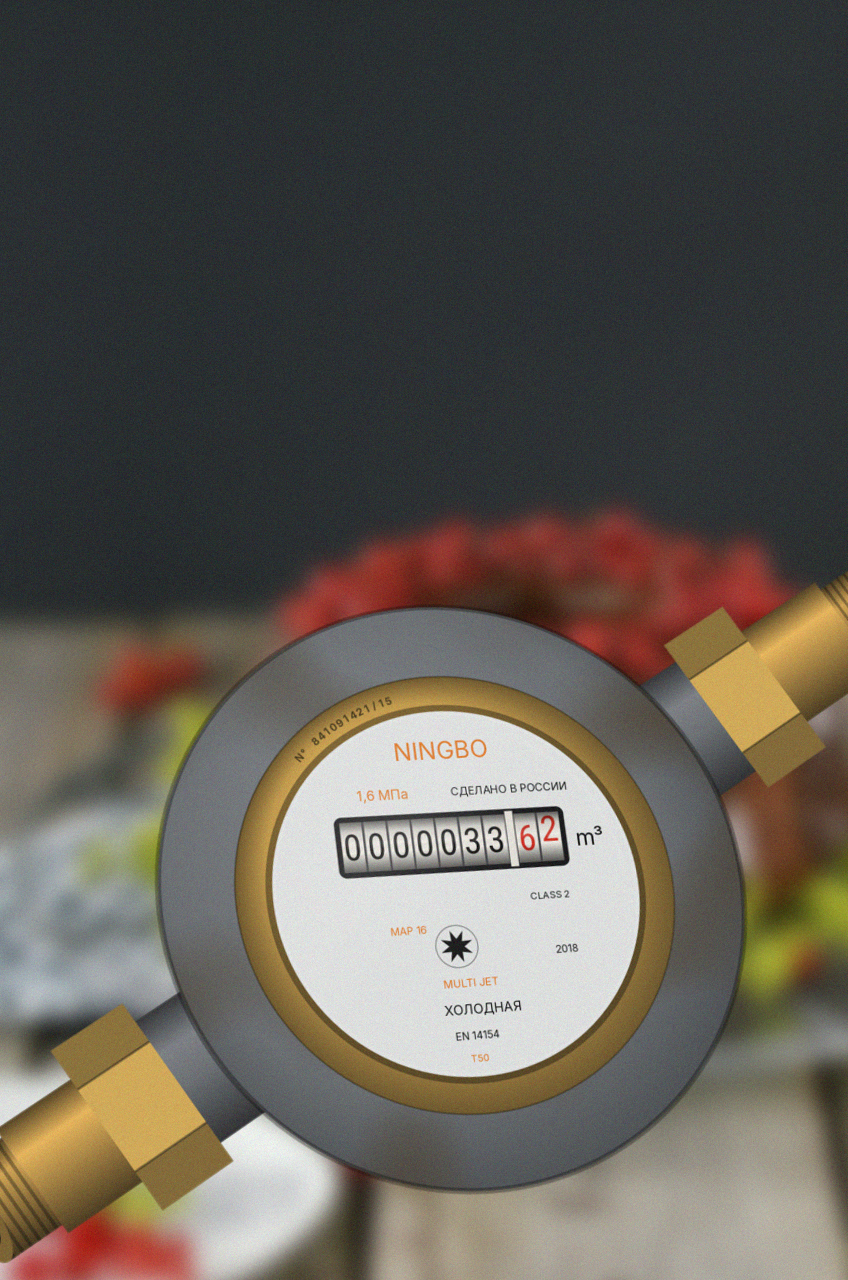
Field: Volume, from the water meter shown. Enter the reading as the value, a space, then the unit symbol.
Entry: 33.62 m³
